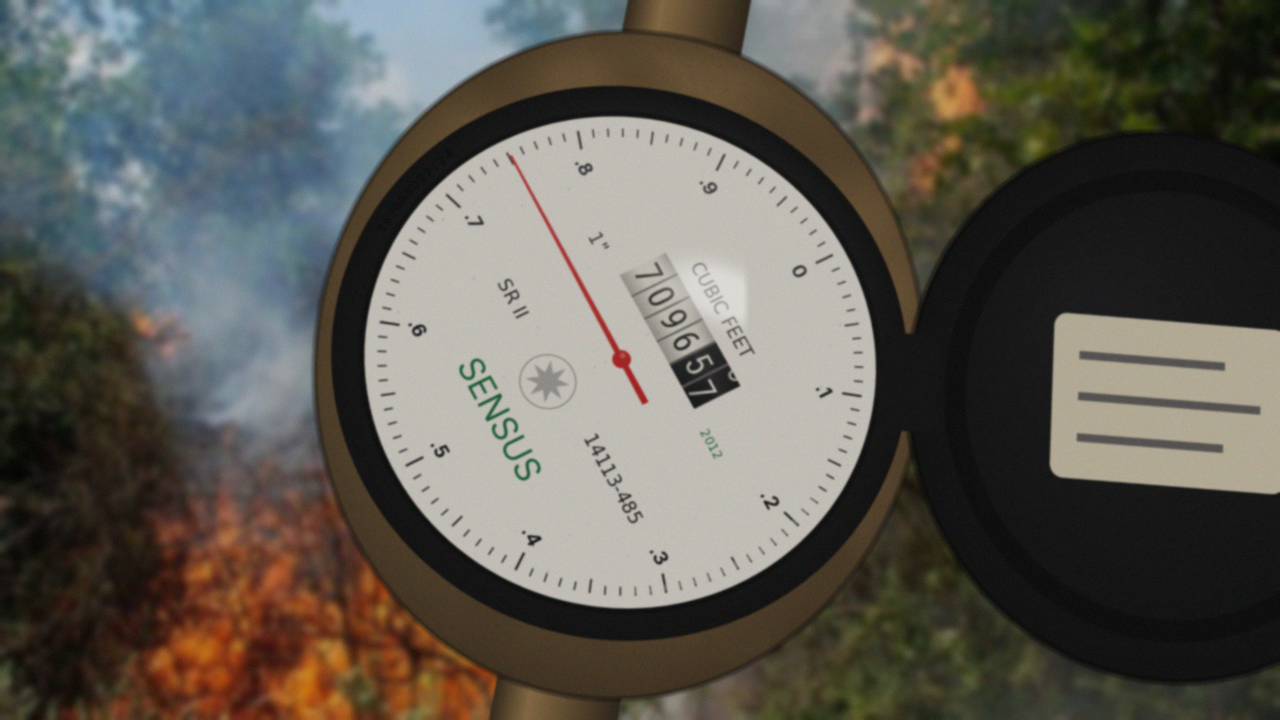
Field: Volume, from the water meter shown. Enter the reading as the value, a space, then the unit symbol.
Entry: 709656.75 ft³
